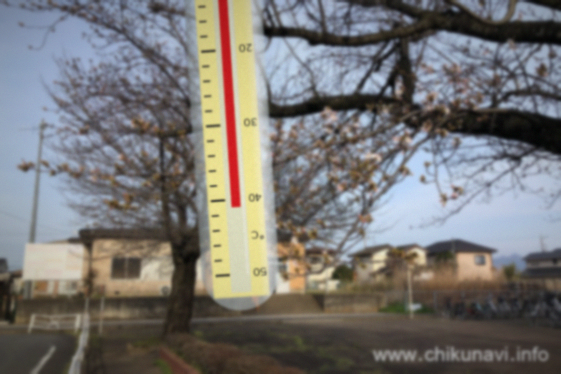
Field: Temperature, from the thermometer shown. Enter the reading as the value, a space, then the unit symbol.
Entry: 41 °C
